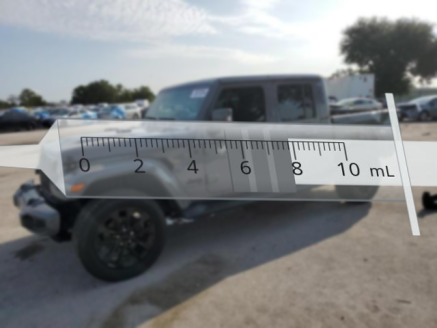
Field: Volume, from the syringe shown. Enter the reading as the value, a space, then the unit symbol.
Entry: 5.4 mL
